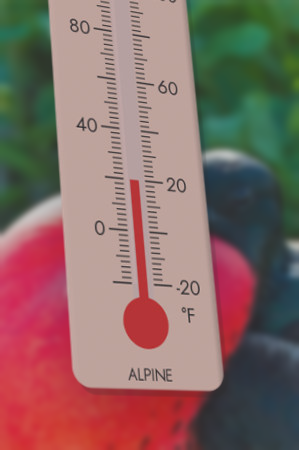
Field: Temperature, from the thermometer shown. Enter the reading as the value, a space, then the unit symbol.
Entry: 20 °F
